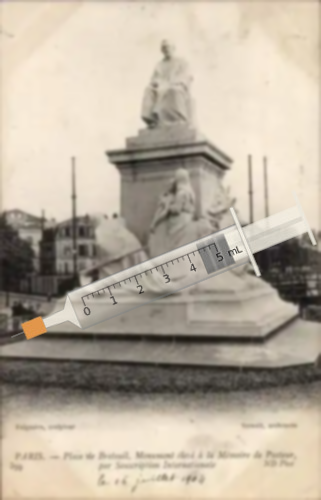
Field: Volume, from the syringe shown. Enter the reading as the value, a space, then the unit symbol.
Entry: 4.4 mL
